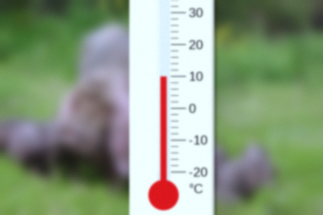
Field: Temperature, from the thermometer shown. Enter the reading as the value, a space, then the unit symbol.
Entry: 10 °C
